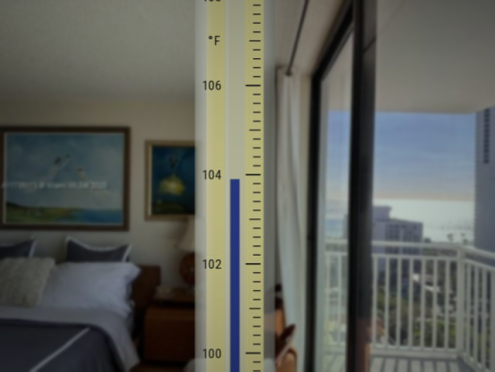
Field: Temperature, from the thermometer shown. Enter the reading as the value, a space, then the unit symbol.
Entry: 103.9 °F
